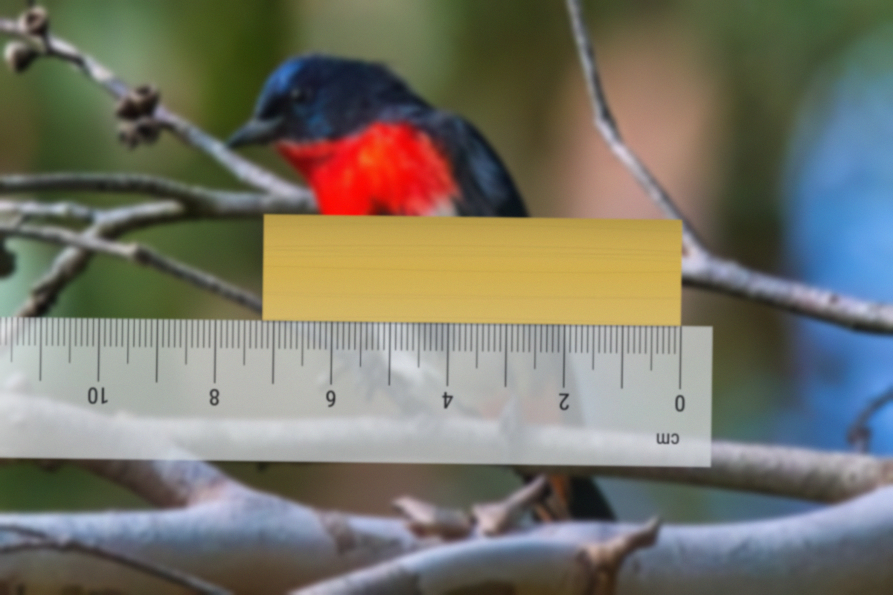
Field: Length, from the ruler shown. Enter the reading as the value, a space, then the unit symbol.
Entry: 7.2 cm
